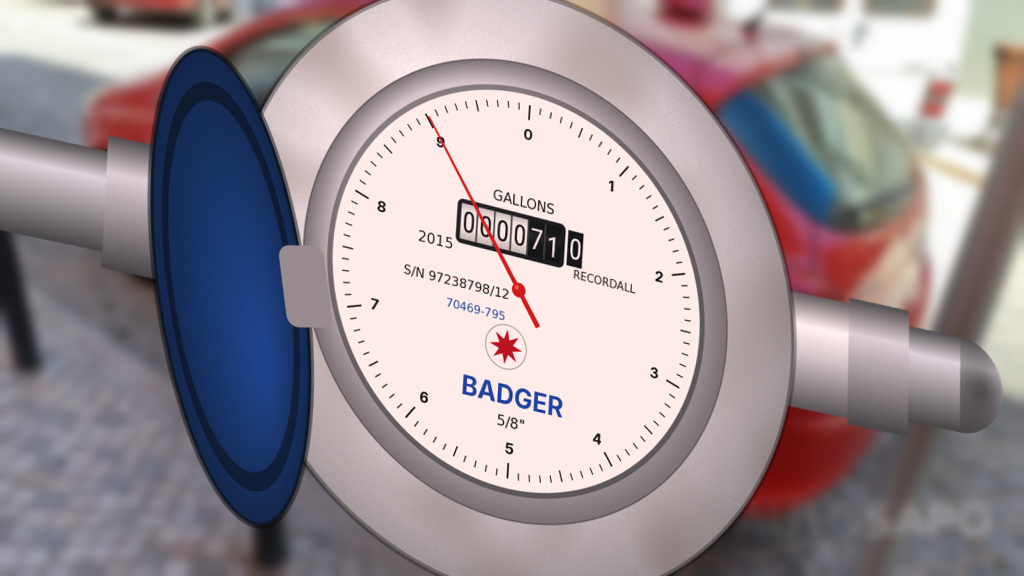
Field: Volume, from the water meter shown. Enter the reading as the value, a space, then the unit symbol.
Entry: 709.0 gal
